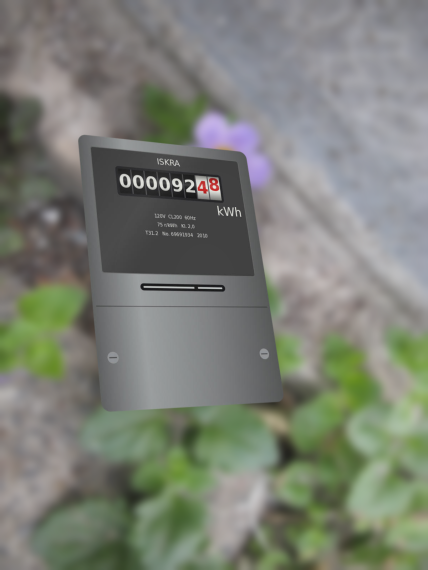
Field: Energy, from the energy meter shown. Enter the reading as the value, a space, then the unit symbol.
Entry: 92.48 kWh
